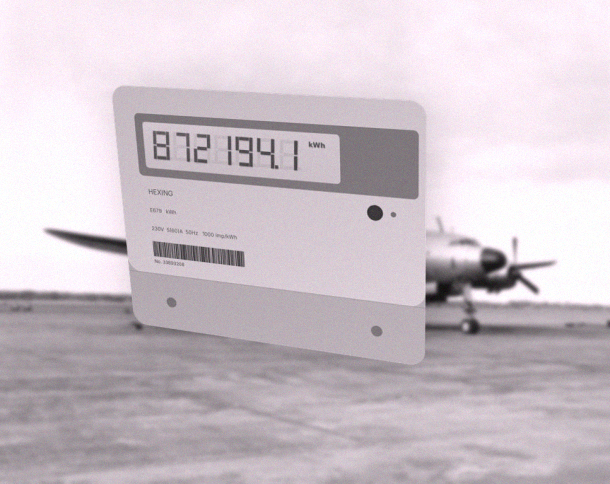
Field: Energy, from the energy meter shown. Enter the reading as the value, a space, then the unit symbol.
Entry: 872194.1 kWh
